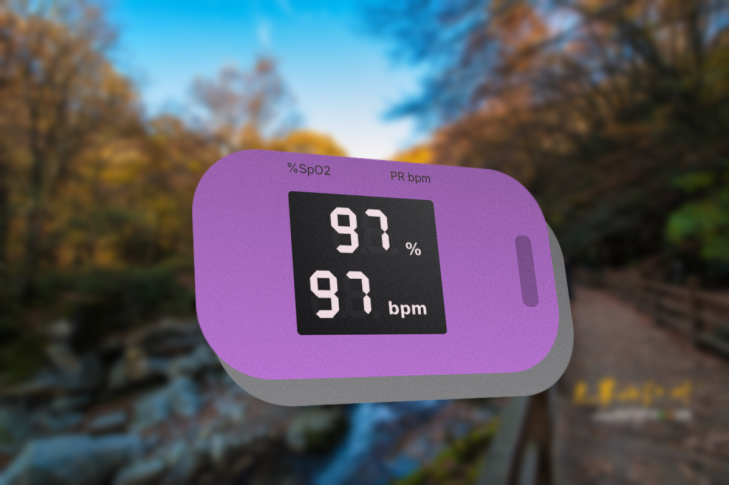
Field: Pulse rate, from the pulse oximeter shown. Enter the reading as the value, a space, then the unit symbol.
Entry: 97 bpm
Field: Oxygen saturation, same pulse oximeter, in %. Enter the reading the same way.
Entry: 97 %
